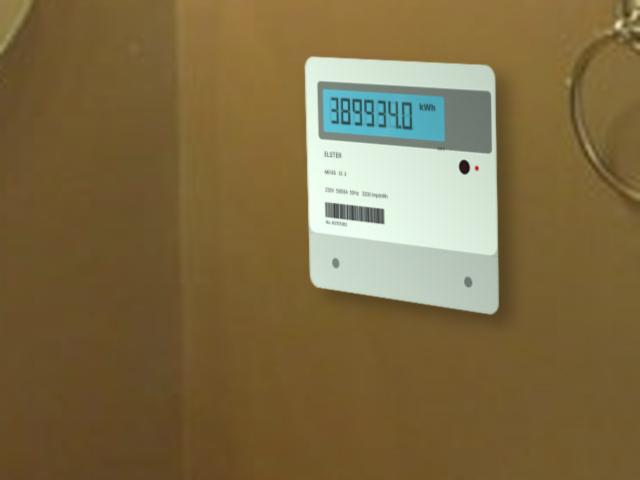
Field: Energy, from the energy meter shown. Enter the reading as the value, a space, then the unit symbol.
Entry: 389934.0 kWh
